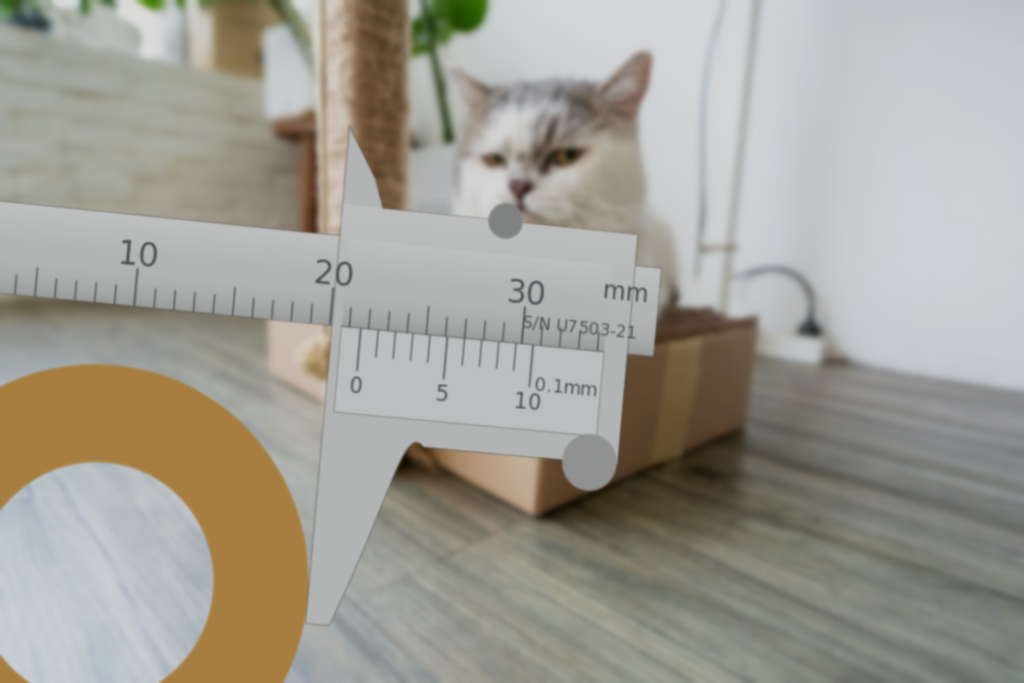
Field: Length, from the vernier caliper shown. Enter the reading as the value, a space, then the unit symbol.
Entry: 21.6 mm
